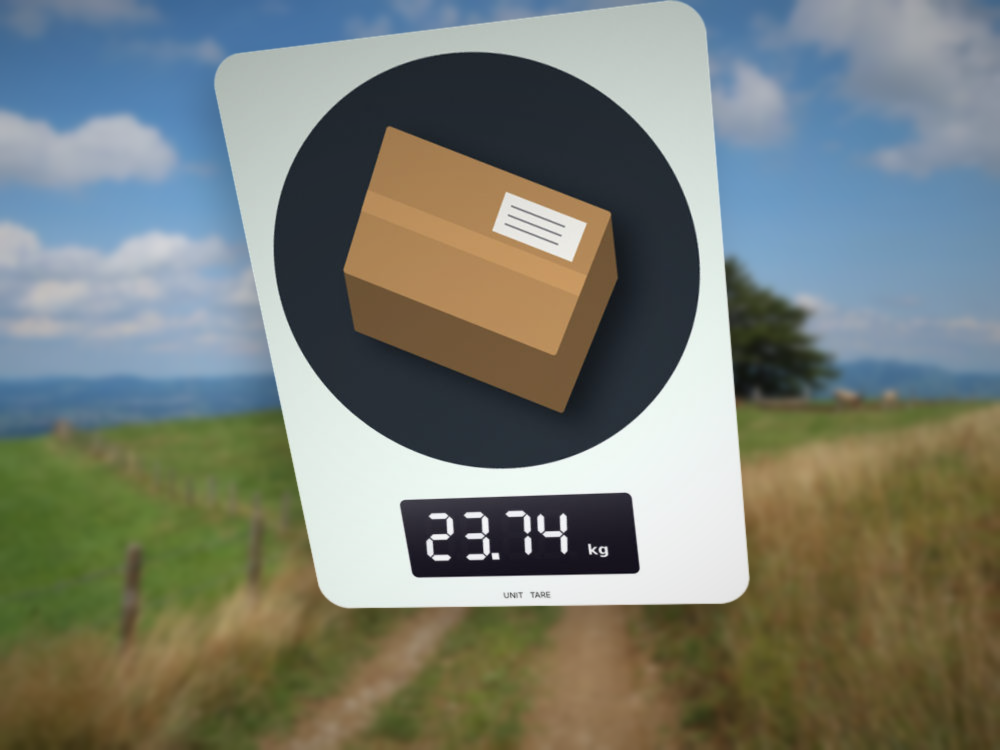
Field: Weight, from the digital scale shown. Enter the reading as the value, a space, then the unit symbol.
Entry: 23.74 kg
